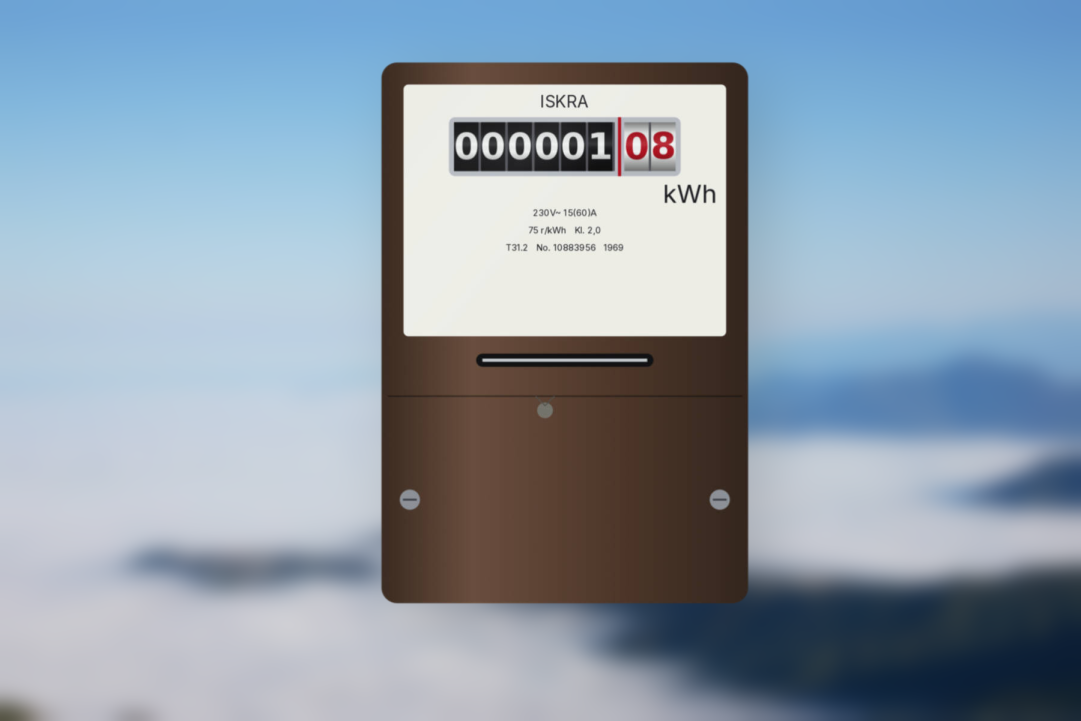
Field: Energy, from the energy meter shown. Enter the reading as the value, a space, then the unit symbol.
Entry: 1.08 kWh
